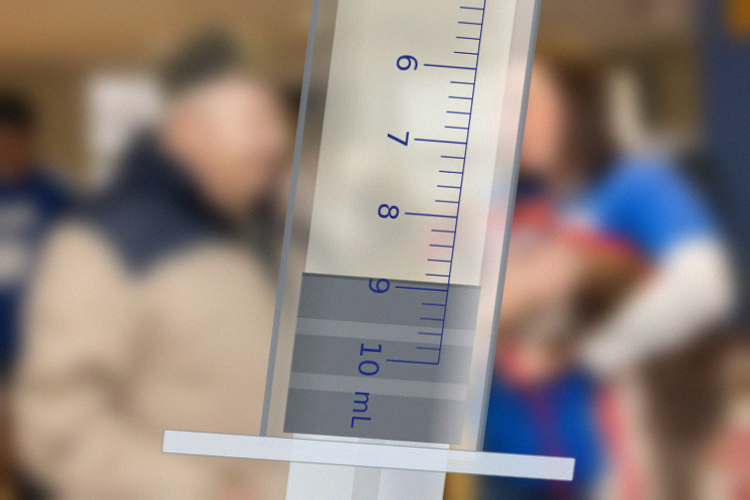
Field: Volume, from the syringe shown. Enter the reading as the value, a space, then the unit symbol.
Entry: 8.9 mL
